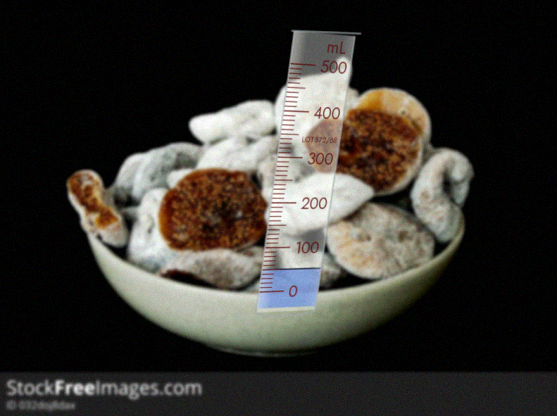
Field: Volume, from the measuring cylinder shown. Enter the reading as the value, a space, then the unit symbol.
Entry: 50 mL
